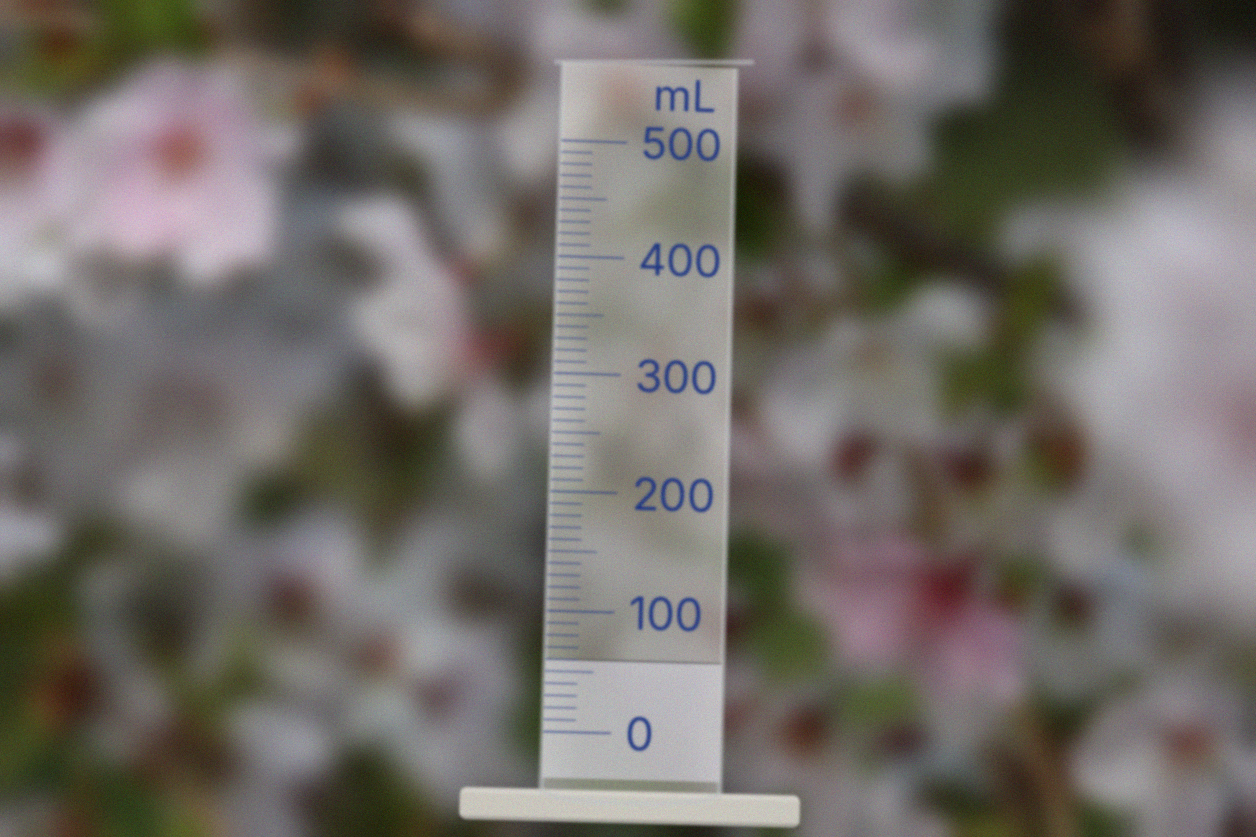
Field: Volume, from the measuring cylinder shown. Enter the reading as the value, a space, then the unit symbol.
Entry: 60 mL
